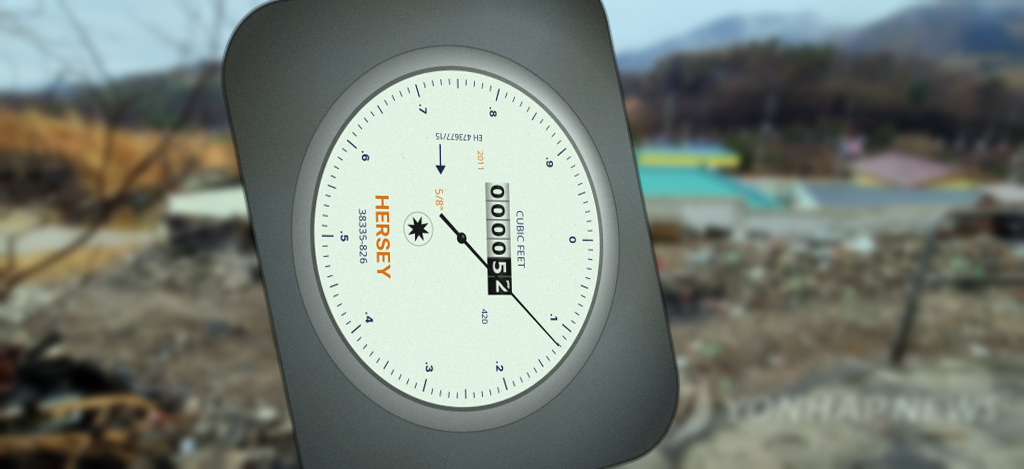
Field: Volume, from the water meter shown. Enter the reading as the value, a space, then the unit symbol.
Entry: 52.12 ft³
